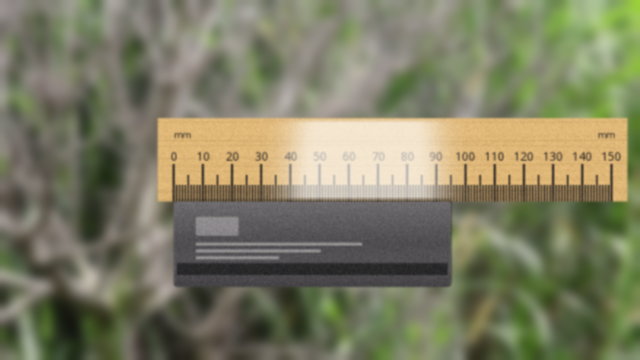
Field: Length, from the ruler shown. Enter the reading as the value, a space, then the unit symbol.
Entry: 95 mm
